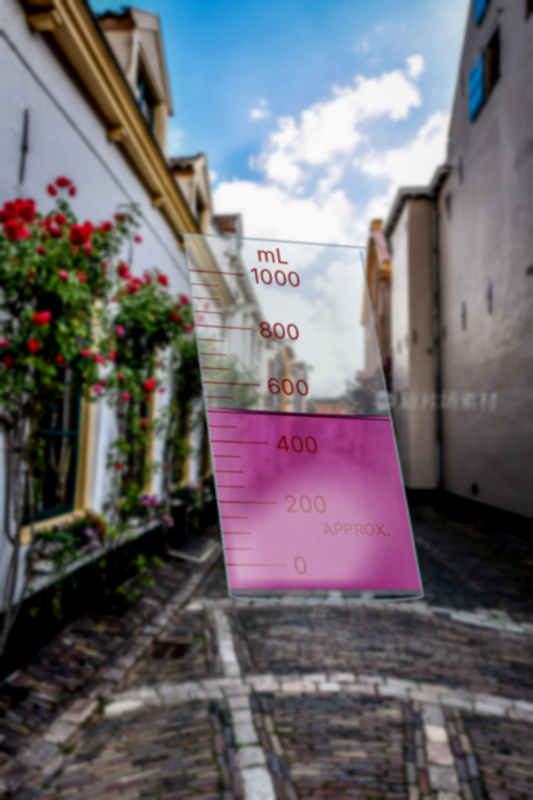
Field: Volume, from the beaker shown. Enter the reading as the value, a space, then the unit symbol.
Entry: 500 mL
